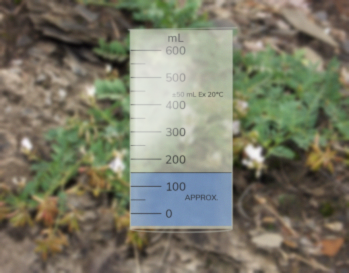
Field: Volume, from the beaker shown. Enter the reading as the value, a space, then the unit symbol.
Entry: 150 mL
